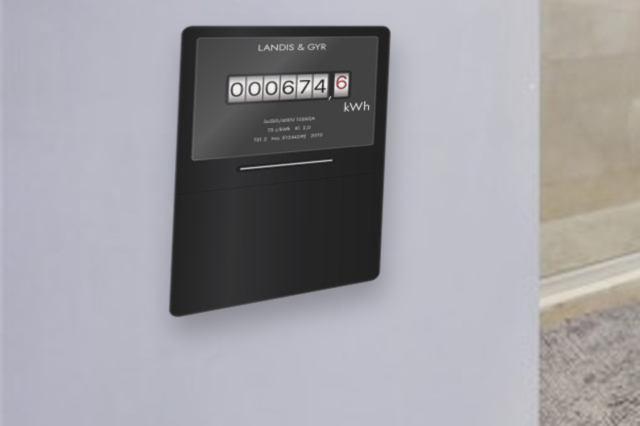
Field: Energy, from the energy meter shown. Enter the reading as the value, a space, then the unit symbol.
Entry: 674.6 kWh
